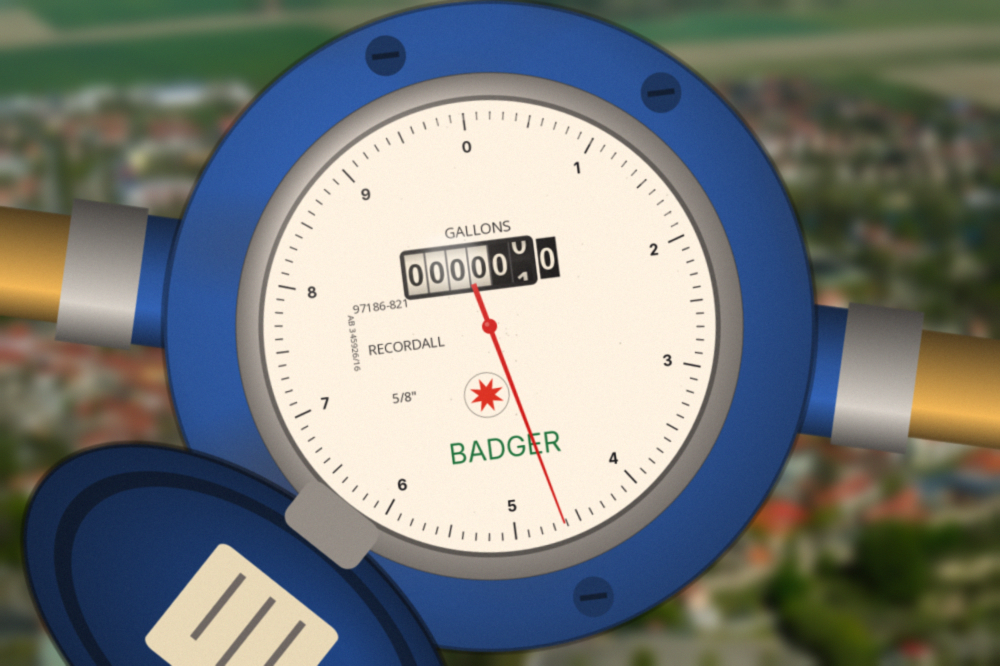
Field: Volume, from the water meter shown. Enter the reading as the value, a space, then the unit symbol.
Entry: 4.6 gal
